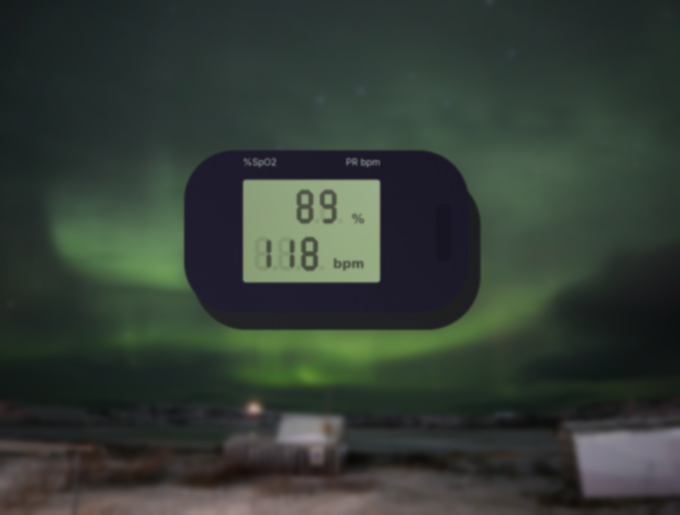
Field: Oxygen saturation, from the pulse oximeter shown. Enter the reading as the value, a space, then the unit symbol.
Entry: 89 %
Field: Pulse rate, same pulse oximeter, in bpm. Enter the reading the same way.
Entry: 118 bpm
